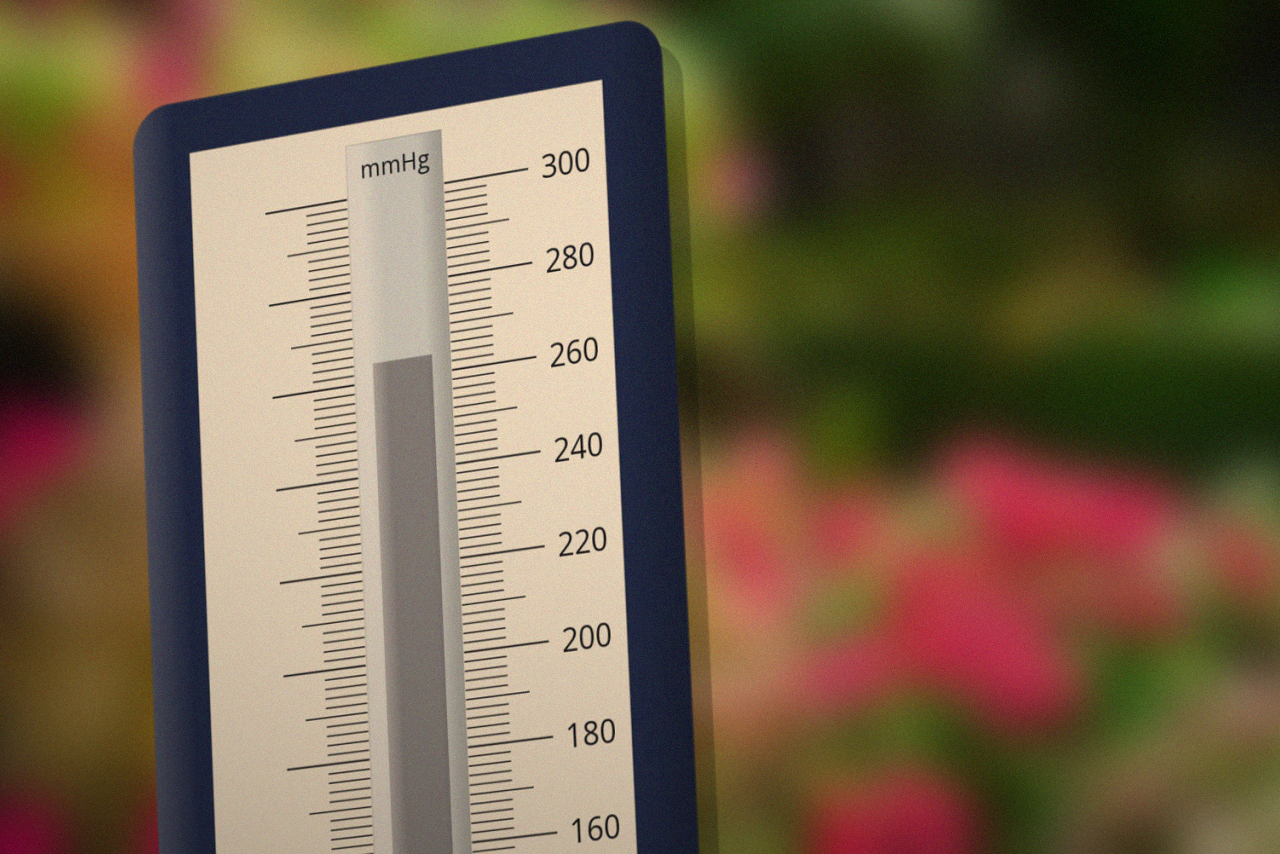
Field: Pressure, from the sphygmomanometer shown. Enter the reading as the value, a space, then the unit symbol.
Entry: 264 mmHg
